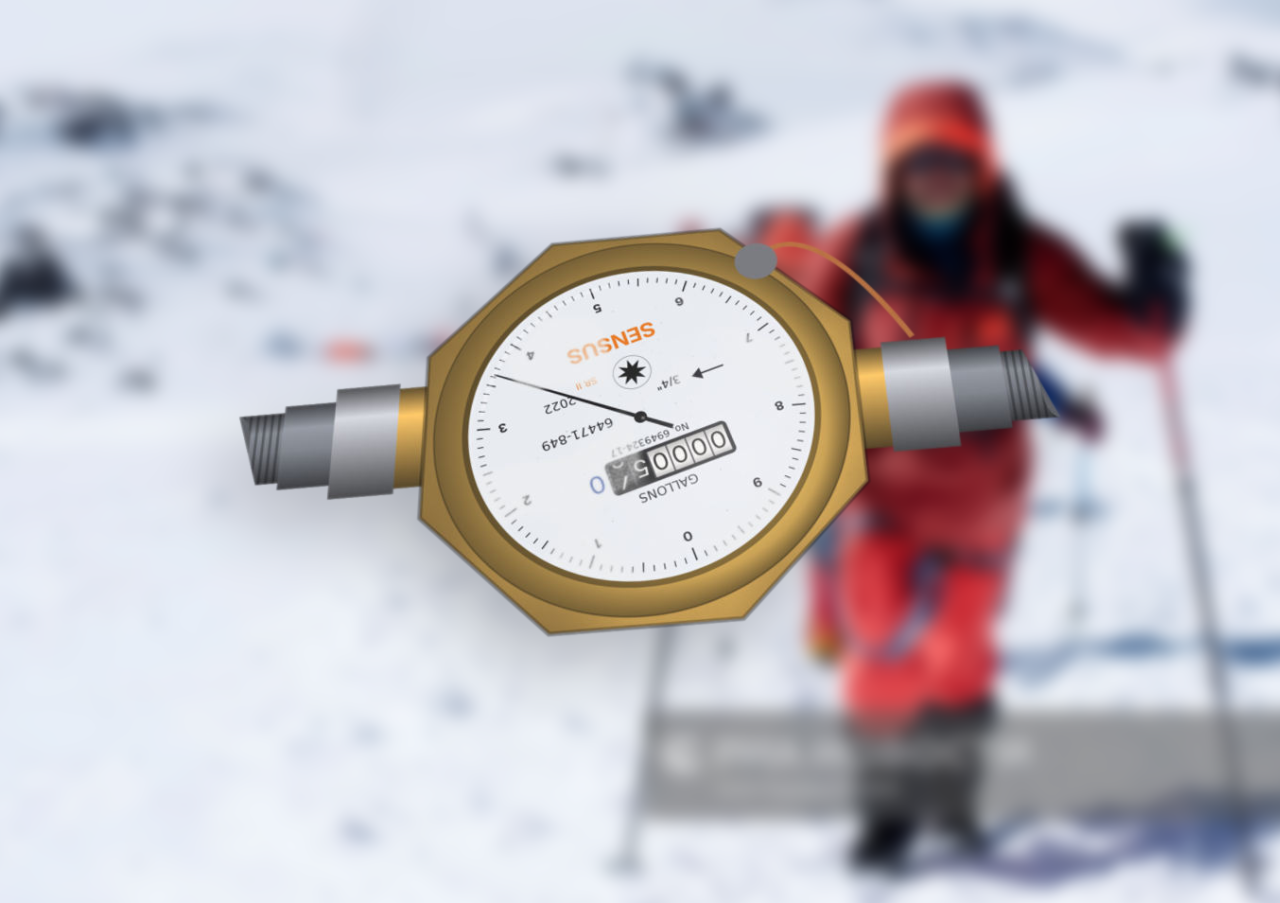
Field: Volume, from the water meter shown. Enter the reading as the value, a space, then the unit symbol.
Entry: 573.6 gal
